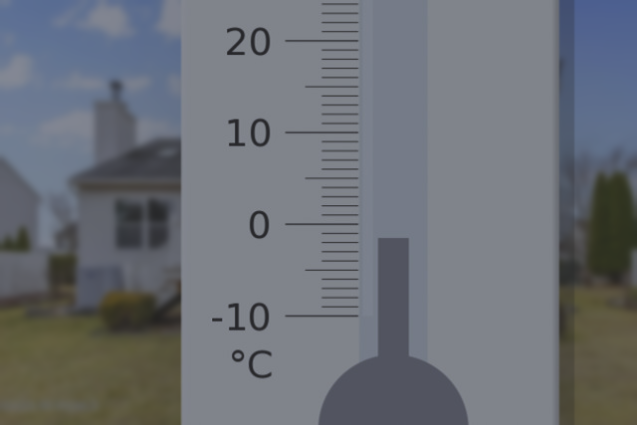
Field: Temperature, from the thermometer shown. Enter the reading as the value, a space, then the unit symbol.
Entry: -1.5 °C
